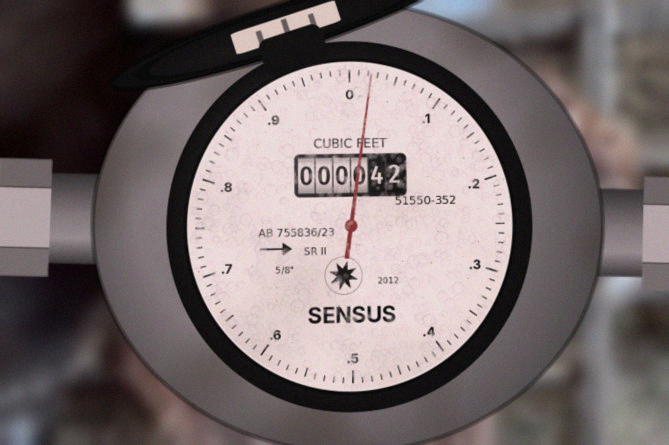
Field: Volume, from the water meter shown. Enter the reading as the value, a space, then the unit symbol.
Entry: 42.02 ft³
